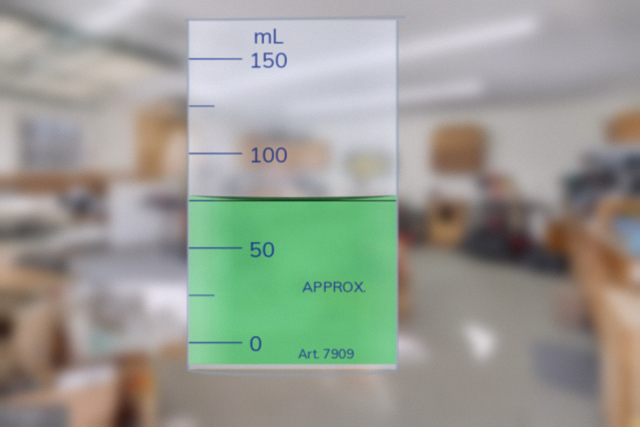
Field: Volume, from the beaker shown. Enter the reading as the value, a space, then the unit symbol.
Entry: 75 mL
